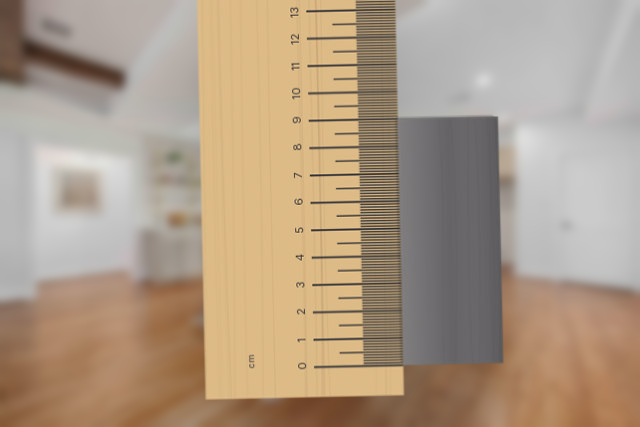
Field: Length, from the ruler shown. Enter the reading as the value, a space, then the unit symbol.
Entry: 9 cm
